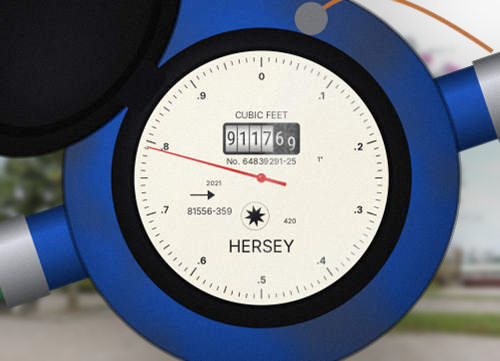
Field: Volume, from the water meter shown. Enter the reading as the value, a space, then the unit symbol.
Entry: 911768.79 ft³
